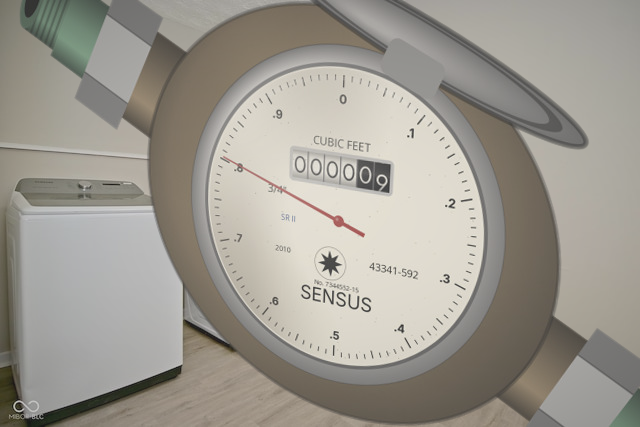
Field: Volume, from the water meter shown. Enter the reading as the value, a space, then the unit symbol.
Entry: 8.80 ft³
